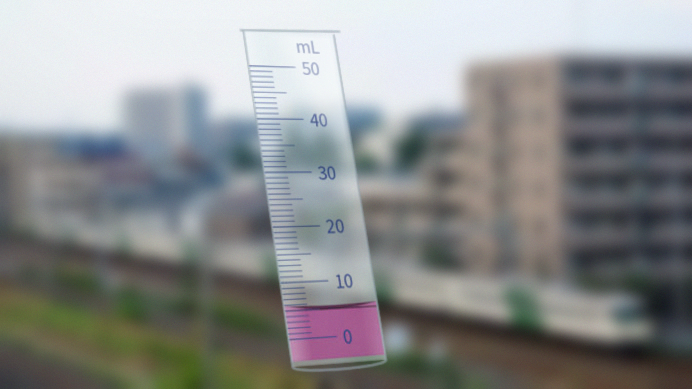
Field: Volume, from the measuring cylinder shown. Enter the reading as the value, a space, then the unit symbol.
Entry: 5 mL
